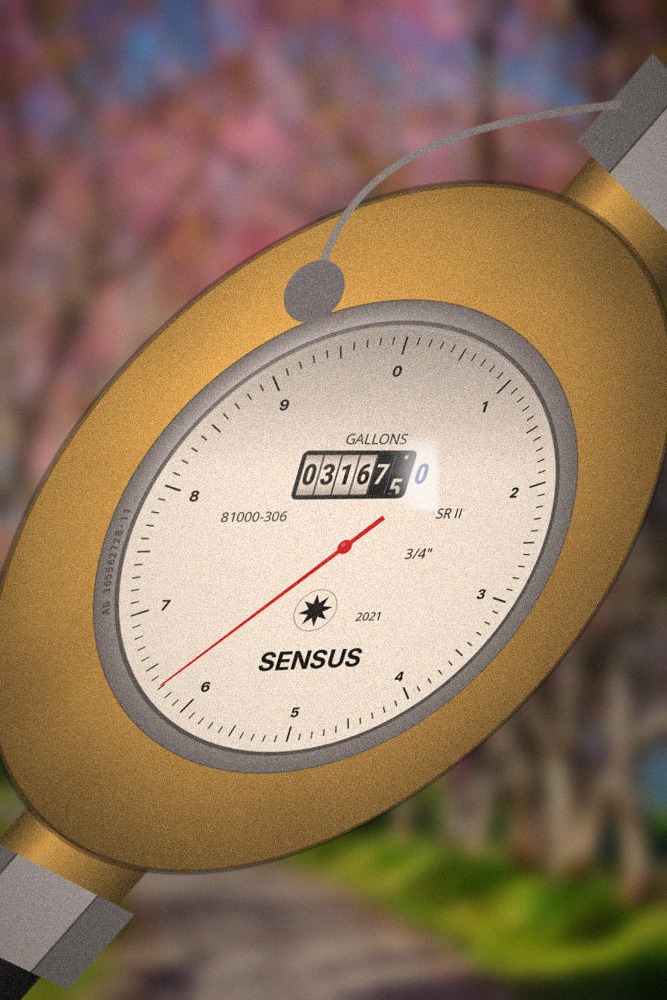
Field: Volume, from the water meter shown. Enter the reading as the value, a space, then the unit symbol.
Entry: 316746.3 gal
